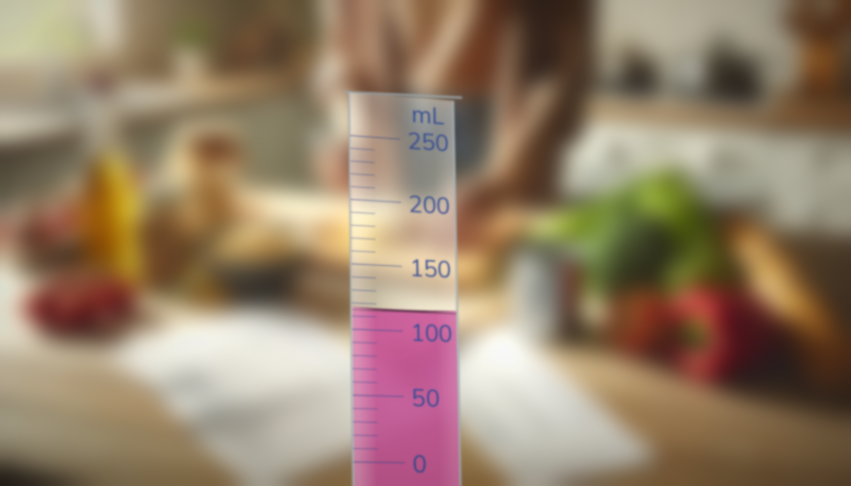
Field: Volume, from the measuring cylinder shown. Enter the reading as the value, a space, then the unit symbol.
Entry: 115 mL
